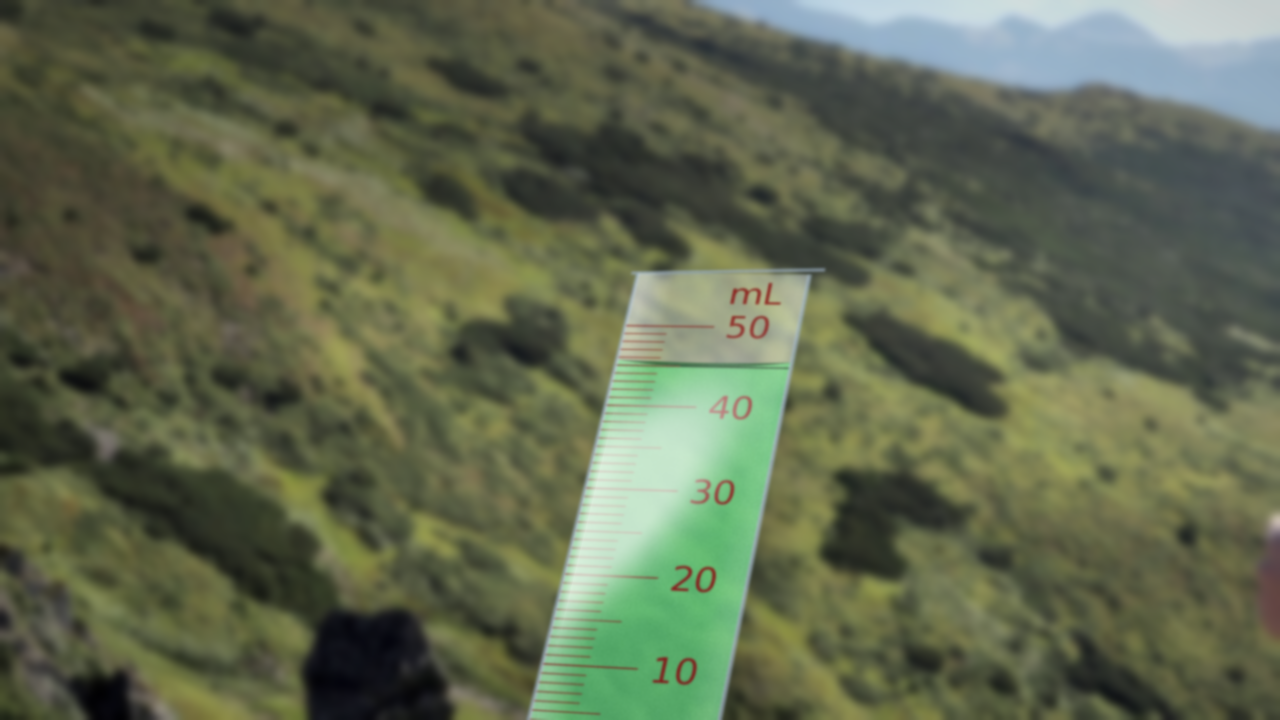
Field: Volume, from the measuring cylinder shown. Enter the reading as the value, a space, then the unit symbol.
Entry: 45 mL
